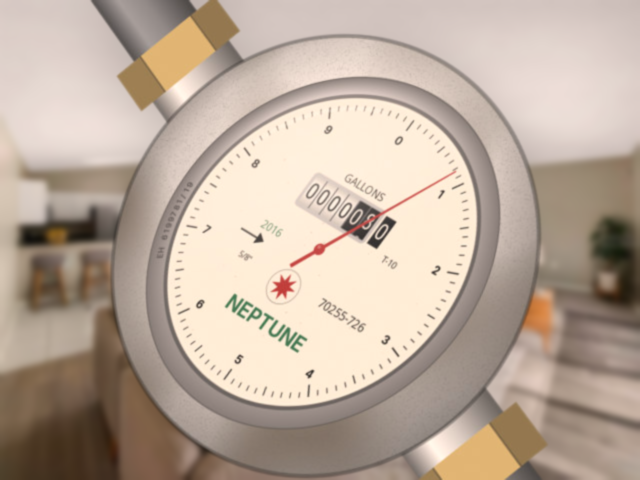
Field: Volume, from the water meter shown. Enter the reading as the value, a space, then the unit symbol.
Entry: 80.8 gal
